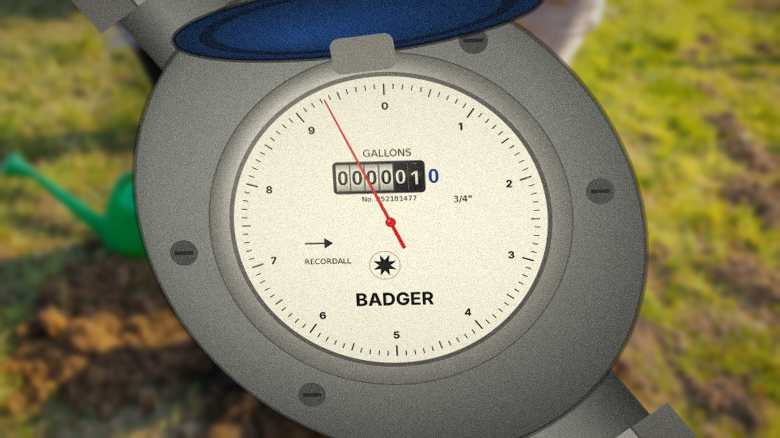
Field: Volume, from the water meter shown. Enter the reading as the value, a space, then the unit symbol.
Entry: 9.3 gal
